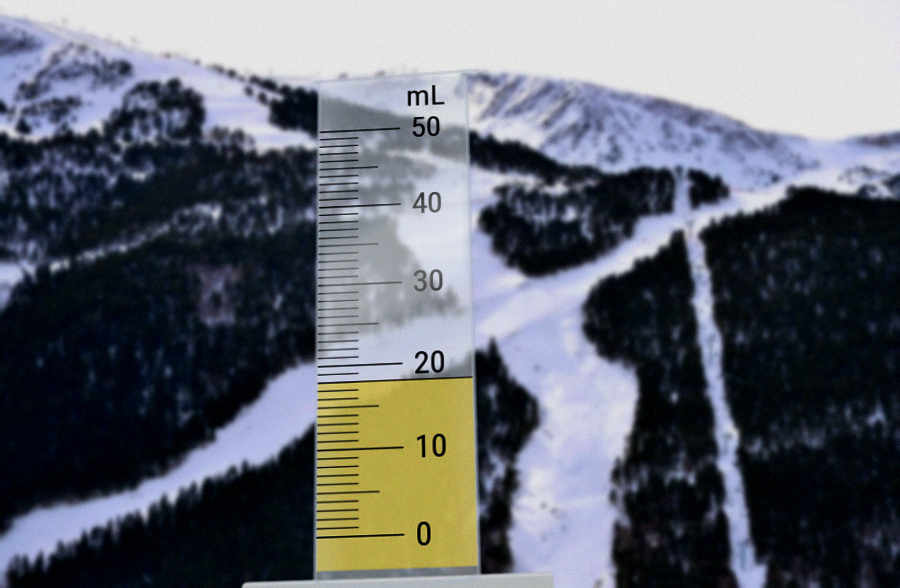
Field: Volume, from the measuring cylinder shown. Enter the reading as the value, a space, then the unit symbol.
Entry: 18 mL
